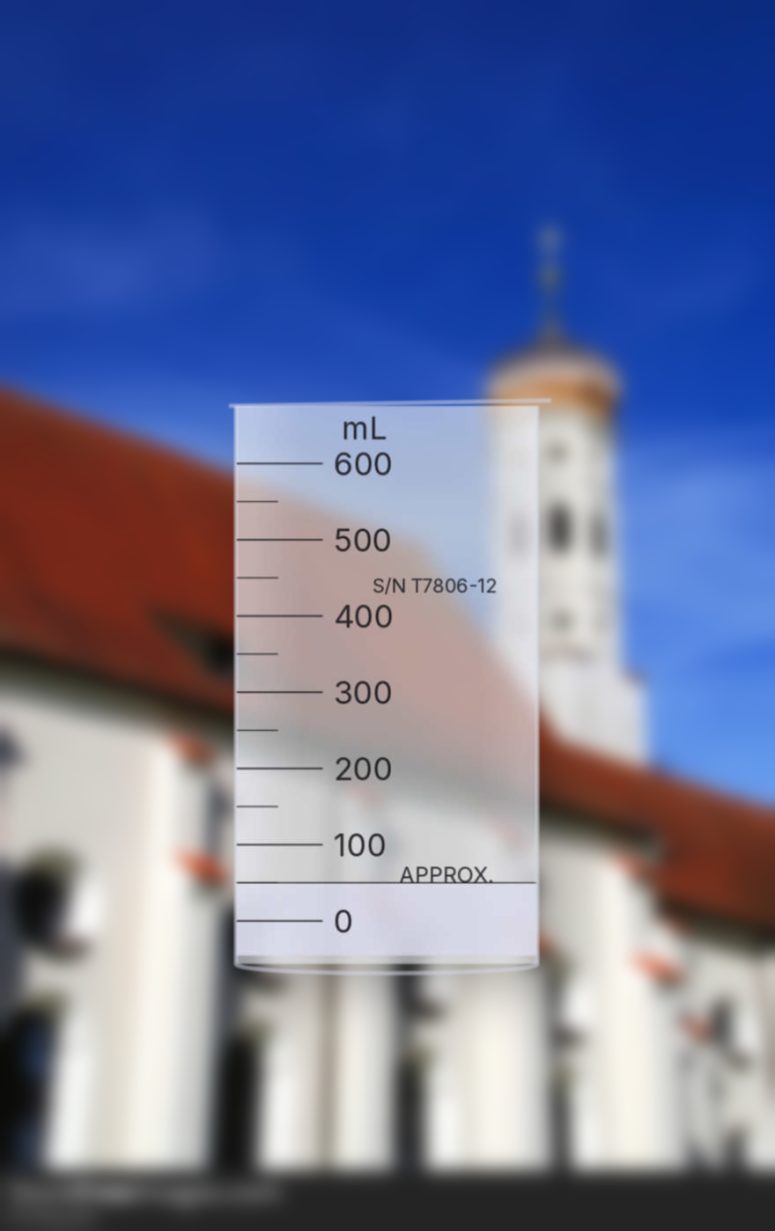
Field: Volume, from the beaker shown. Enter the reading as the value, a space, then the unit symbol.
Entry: 50 mL
